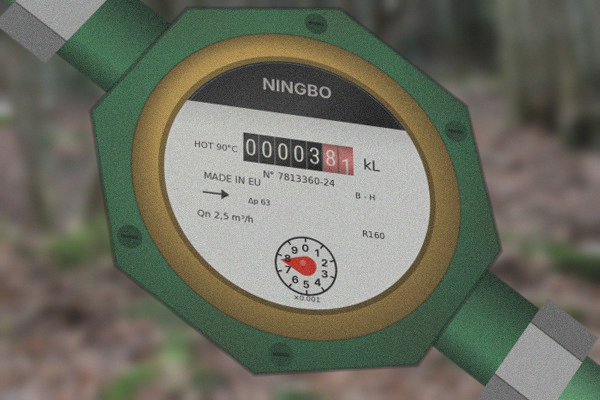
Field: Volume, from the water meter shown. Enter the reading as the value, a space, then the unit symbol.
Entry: 3.807 kL
